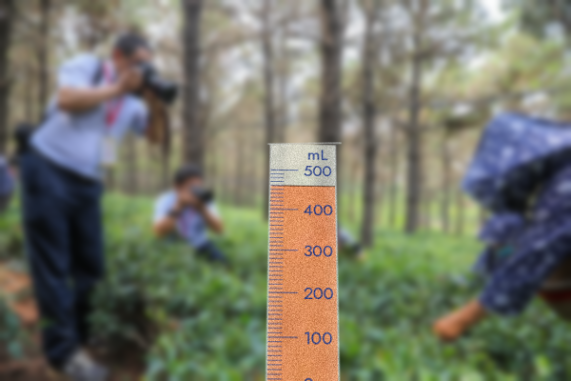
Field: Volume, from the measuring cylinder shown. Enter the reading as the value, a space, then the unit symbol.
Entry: 460 mL
